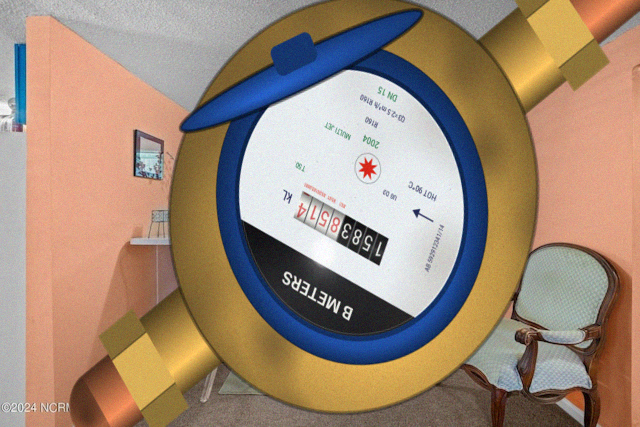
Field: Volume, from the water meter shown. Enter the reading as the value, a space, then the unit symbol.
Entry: 1583.8514 kL
